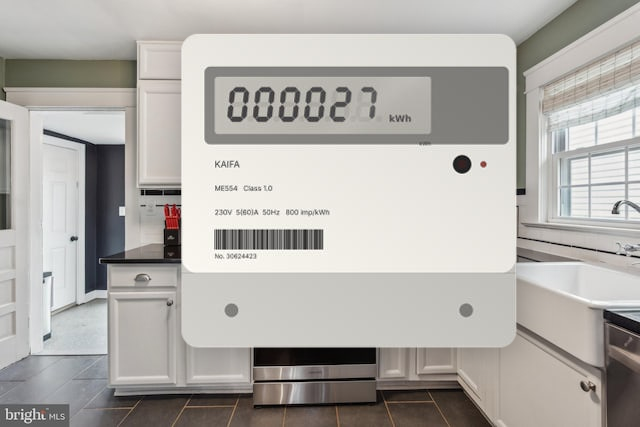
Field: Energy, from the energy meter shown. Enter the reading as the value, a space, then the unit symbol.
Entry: 27 kWh
